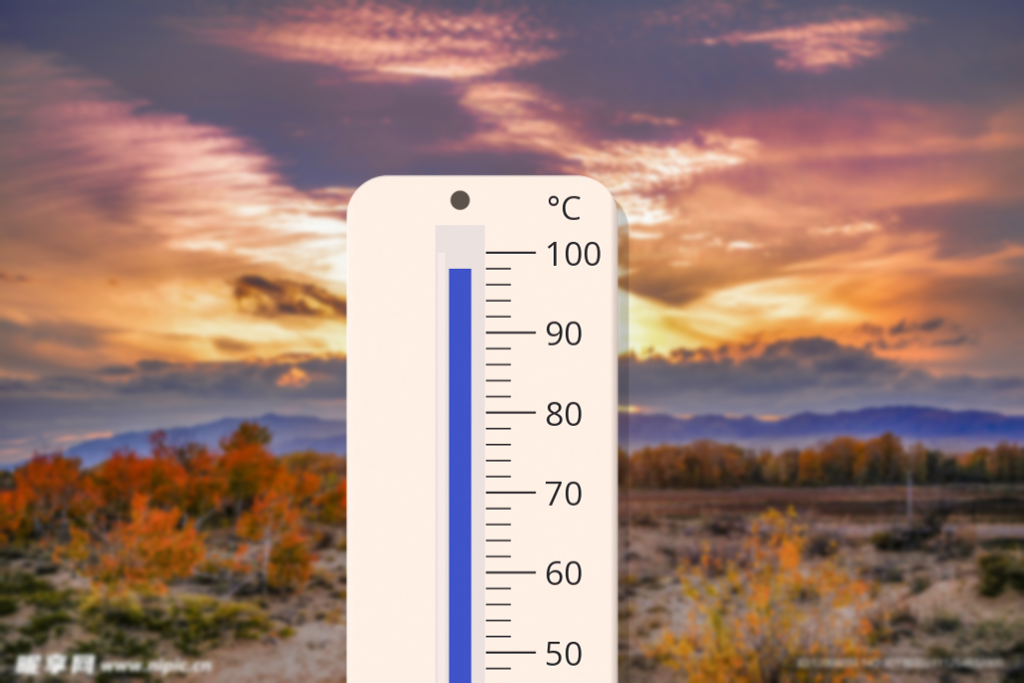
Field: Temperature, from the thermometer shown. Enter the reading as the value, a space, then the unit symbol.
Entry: 98 °C
